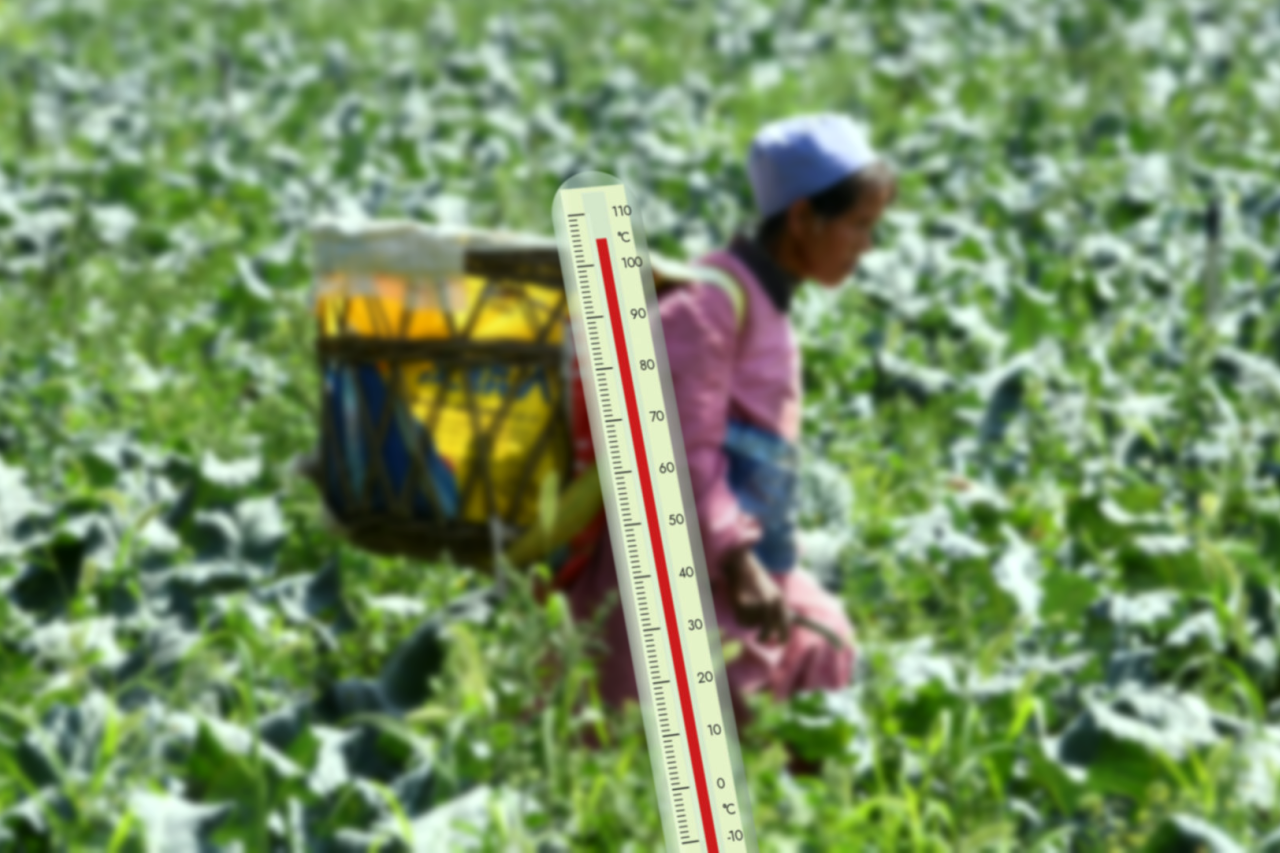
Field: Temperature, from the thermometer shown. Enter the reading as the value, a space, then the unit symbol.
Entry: 105 °C
